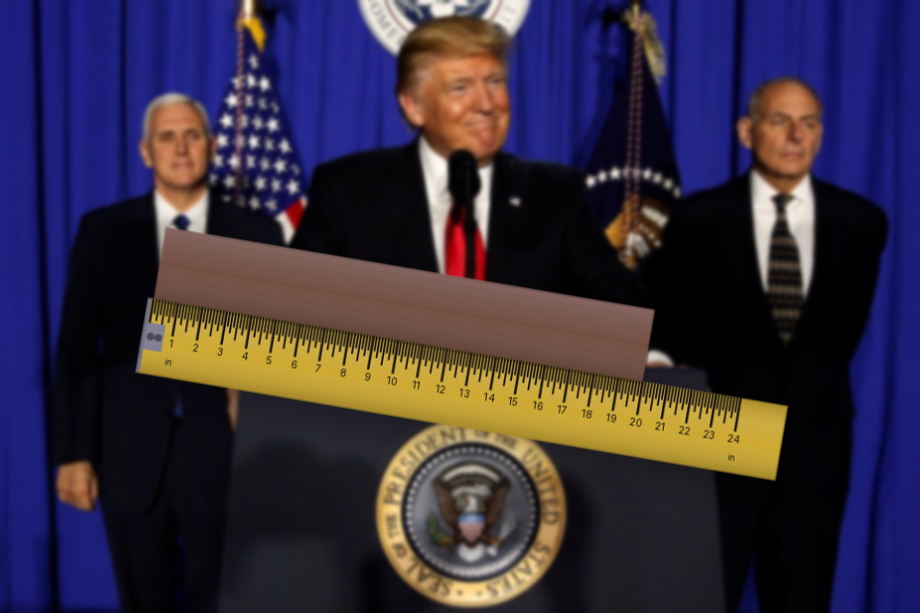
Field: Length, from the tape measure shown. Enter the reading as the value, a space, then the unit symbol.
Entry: 20 in
